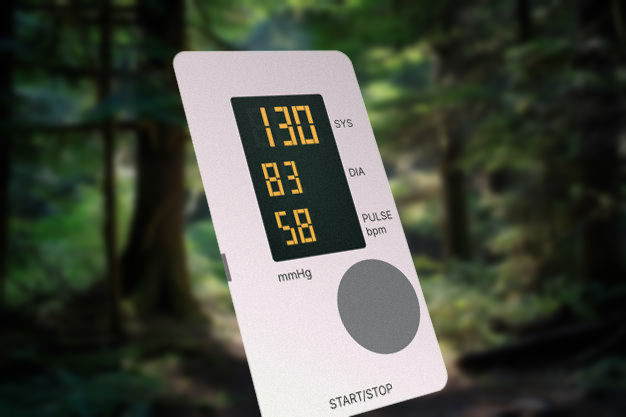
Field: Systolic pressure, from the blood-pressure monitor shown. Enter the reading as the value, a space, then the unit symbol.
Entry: 130 mmHg
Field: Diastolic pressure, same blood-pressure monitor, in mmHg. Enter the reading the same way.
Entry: 83 mmHg
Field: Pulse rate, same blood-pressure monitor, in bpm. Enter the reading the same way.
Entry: 58 bpm
